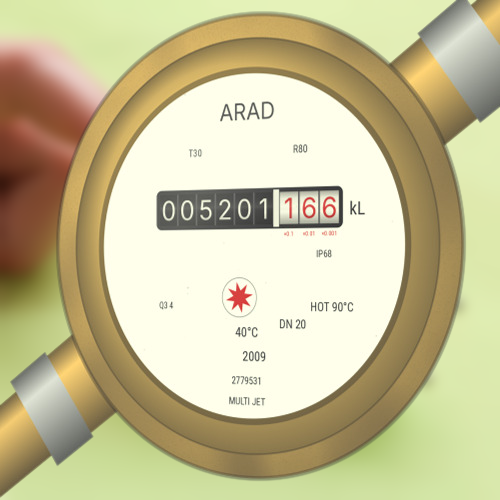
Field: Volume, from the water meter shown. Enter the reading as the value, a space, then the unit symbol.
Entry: 5201.166 kL
